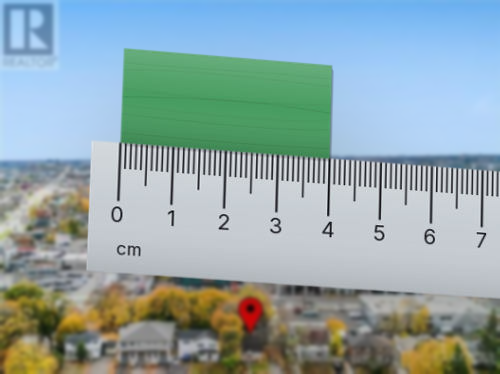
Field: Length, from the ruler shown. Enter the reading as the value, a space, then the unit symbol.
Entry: 4 cm
